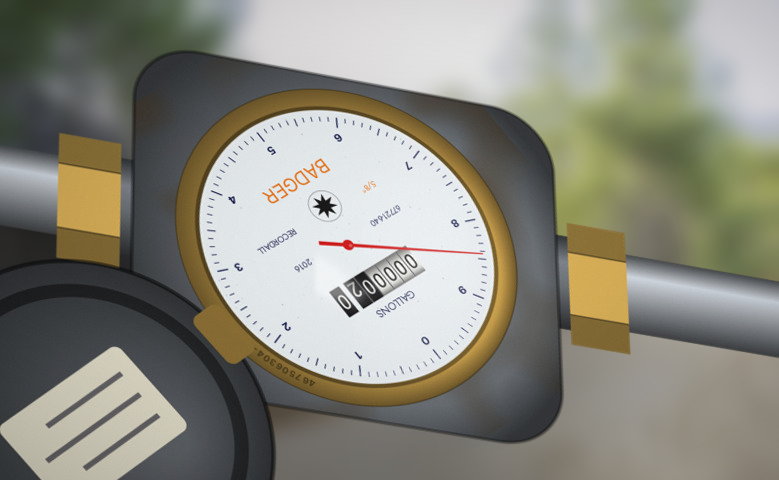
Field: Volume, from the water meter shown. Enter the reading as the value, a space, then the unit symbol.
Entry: 18.4 gal
